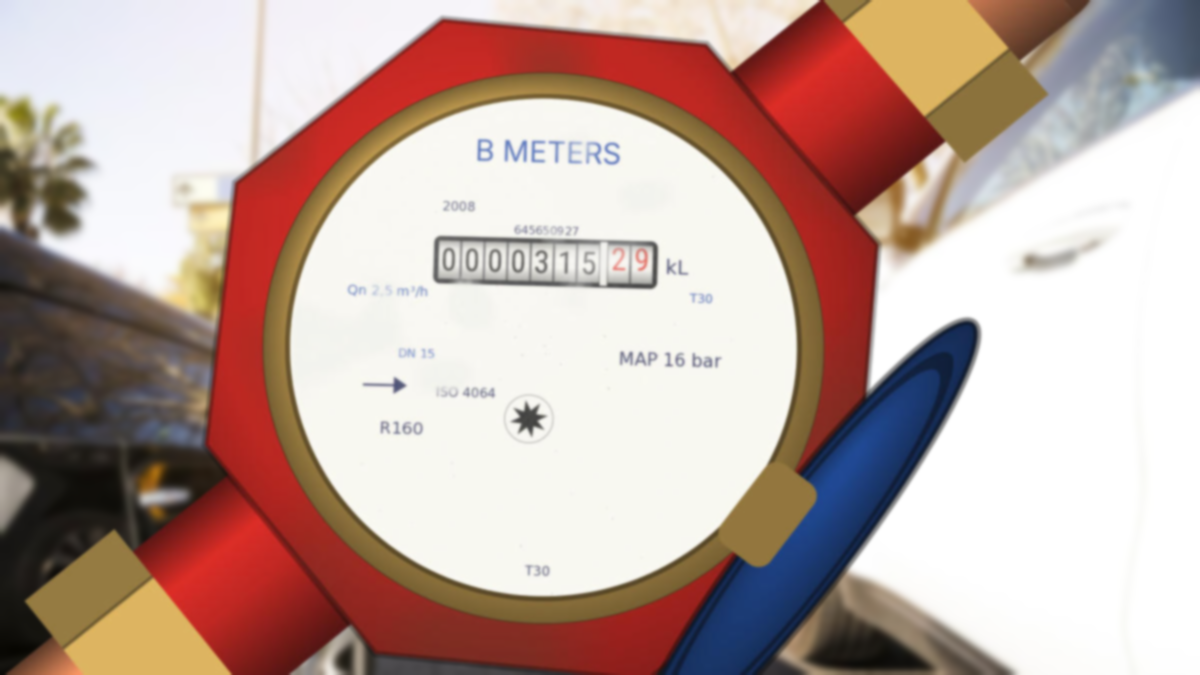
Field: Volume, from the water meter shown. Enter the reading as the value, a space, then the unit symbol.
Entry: 315.29 kL
